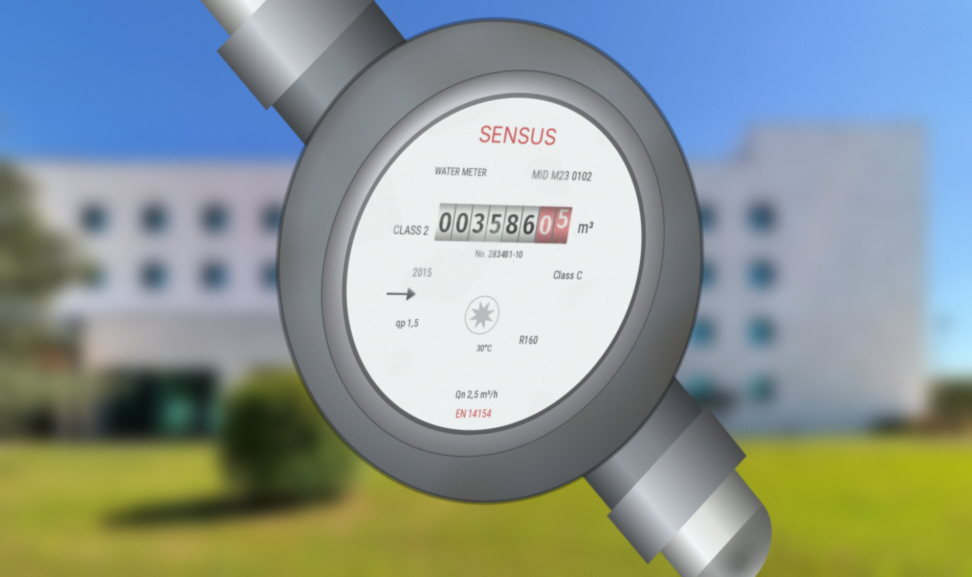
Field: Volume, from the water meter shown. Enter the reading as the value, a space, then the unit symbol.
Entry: 3586.05 m³
